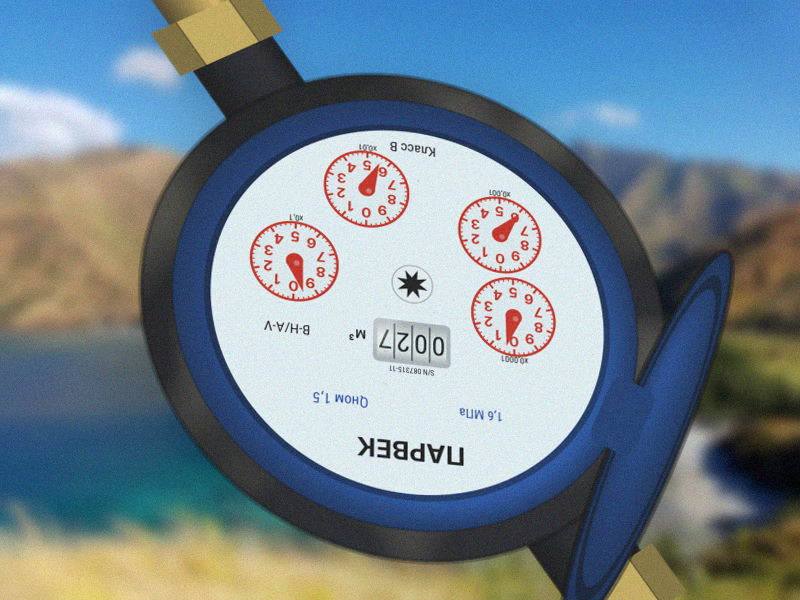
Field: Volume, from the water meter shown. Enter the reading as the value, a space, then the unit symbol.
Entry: 26.9560 m³
